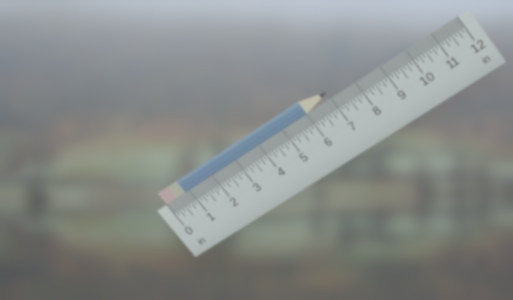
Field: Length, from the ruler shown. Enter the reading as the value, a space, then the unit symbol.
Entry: 7 in
